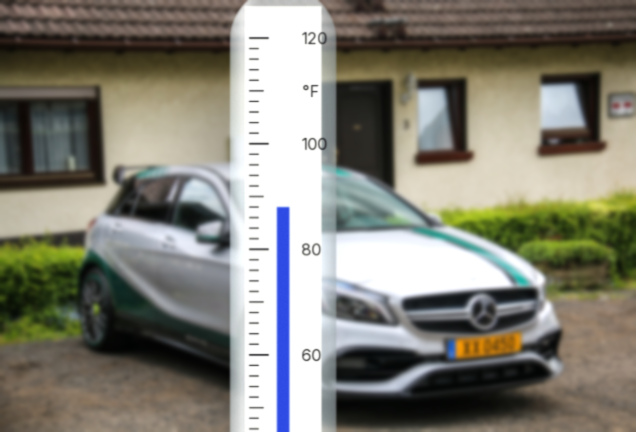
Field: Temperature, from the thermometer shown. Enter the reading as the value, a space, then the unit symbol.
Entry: 88 °F
